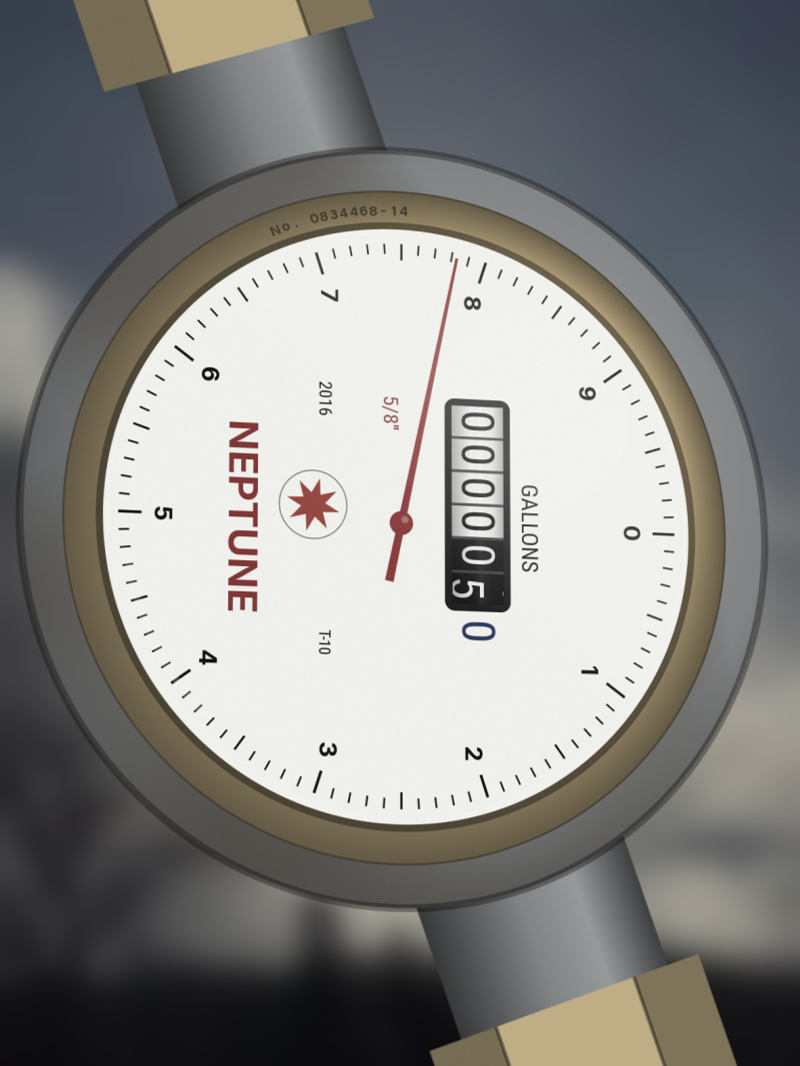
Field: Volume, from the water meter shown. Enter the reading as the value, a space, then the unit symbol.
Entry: 47.8 gal
